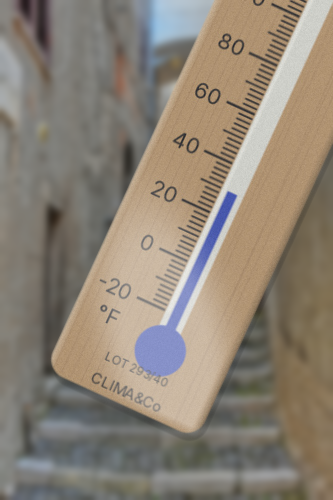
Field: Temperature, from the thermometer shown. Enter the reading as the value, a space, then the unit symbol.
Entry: 30 °F
